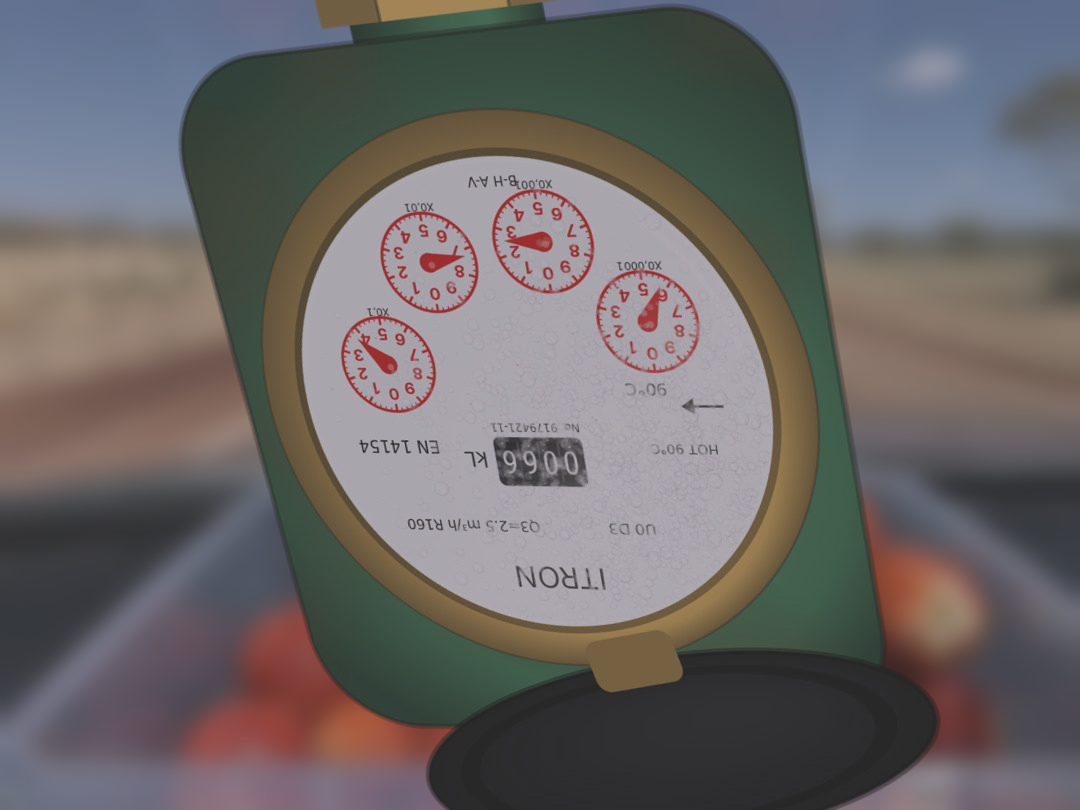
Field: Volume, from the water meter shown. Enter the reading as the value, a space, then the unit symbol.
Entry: 66.3725 kL
